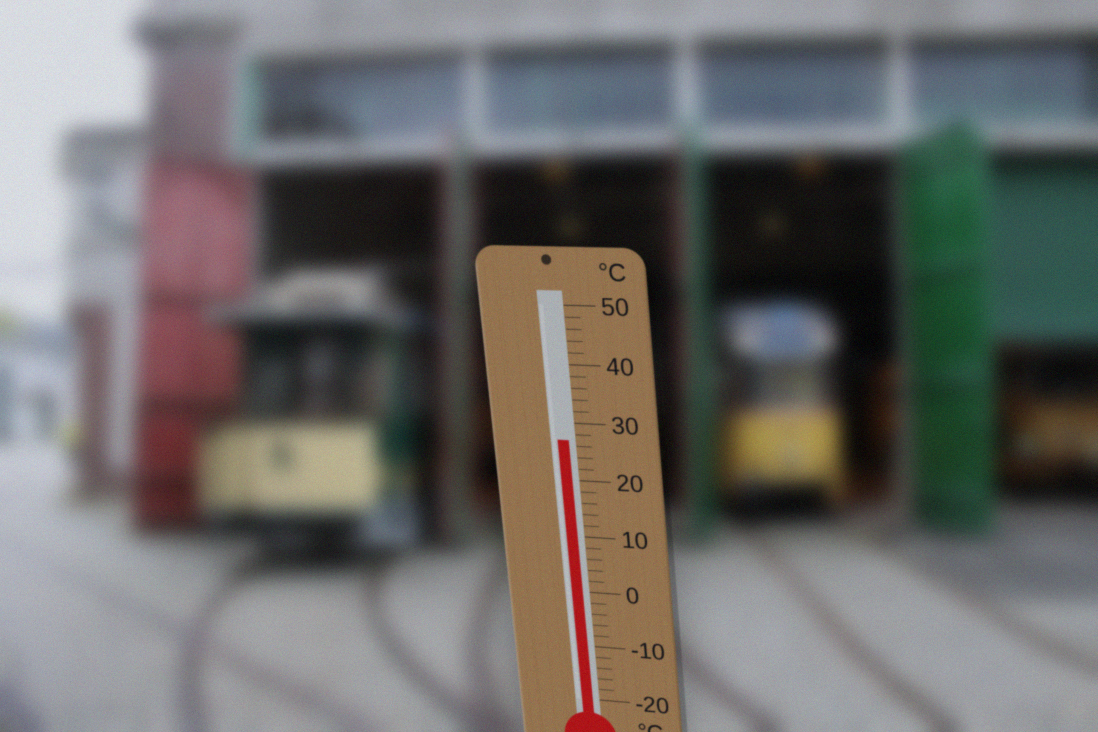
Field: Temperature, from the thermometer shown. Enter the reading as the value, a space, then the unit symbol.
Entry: 27 °C
